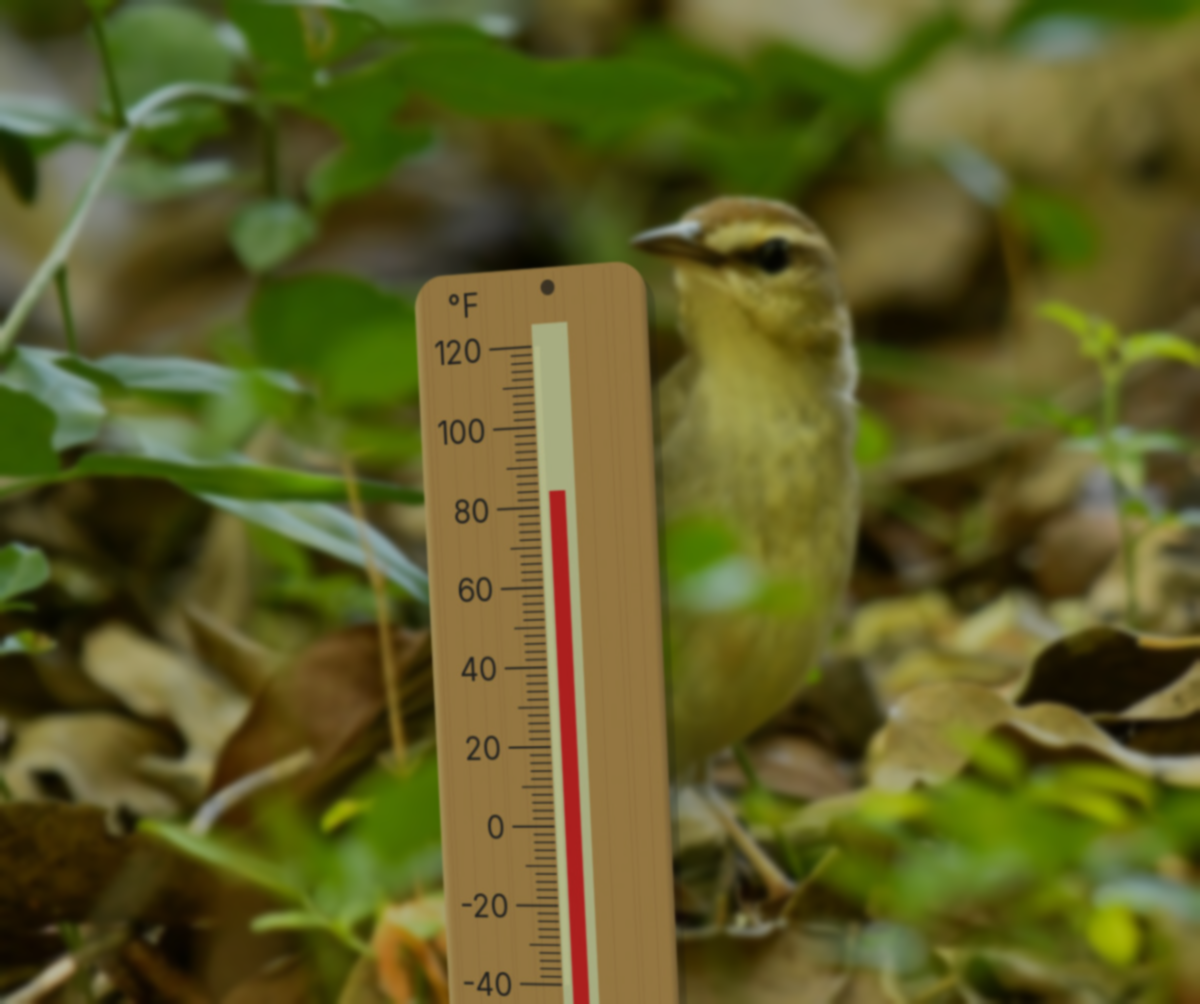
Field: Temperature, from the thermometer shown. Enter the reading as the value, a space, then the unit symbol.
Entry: 84 °F
